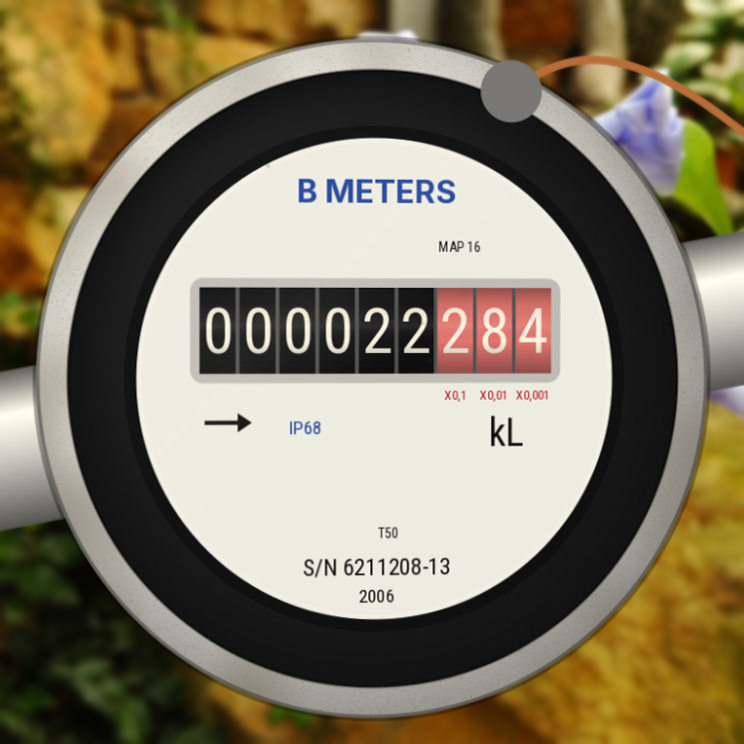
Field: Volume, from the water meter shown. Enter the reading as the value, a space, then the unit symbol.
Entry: 22.284 kL
